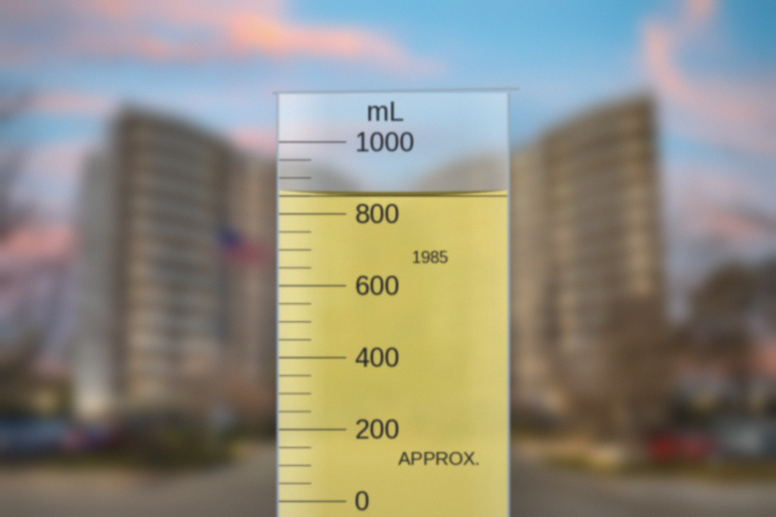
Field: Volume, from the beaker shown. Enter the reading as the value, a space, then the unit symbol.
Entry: 850 mL
